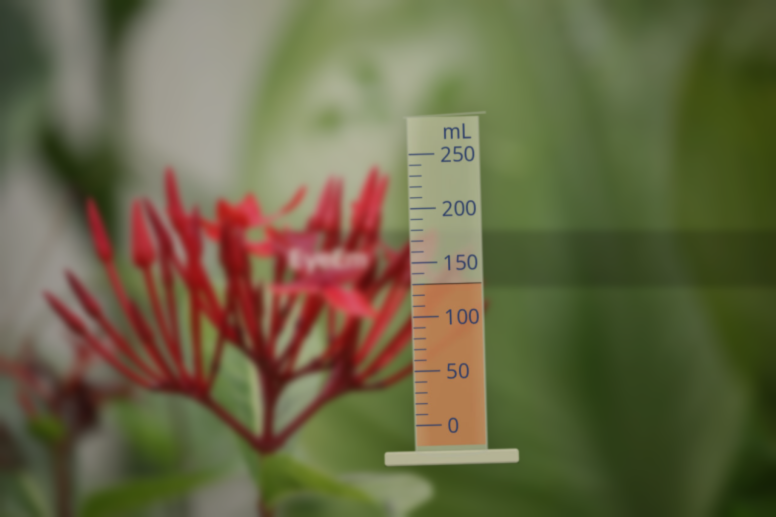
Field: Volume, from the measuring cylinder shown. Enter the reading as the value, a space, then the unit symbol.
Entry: 130 mL
